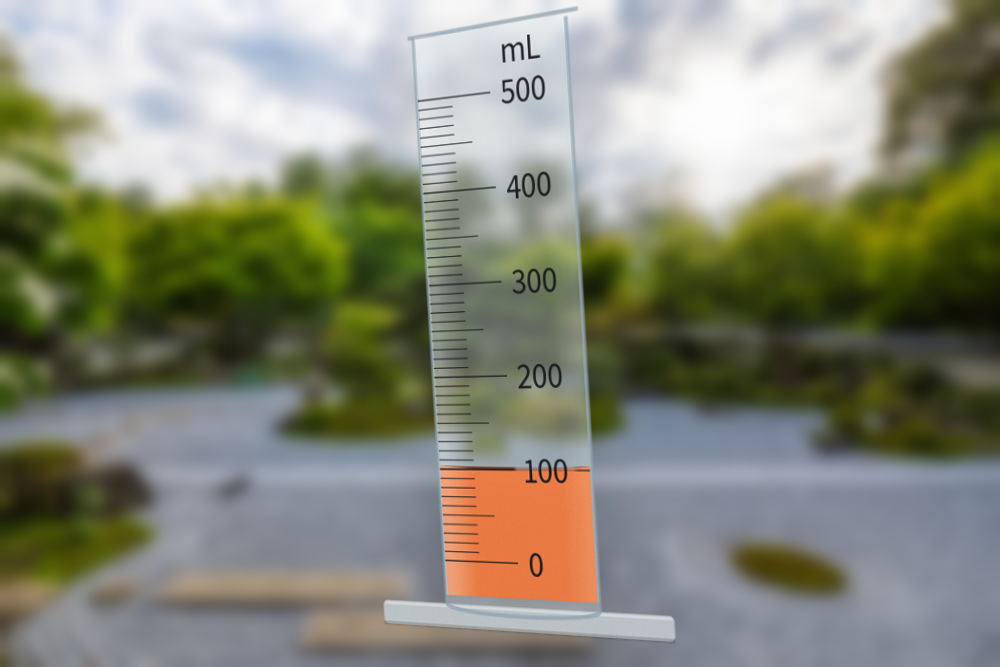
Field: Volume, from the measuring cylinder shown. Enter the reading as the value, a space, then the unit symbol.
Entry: 100 mL
